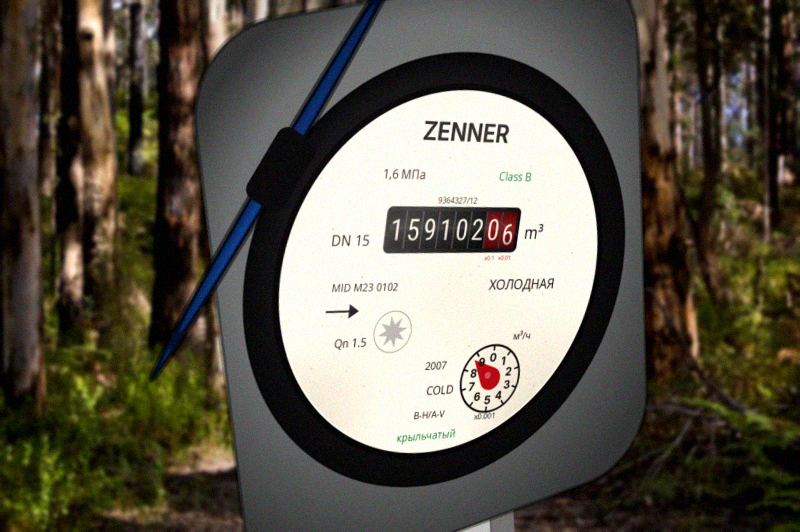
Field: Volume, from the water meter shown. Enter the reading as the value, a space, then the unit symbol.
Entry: 159102.058 m³
